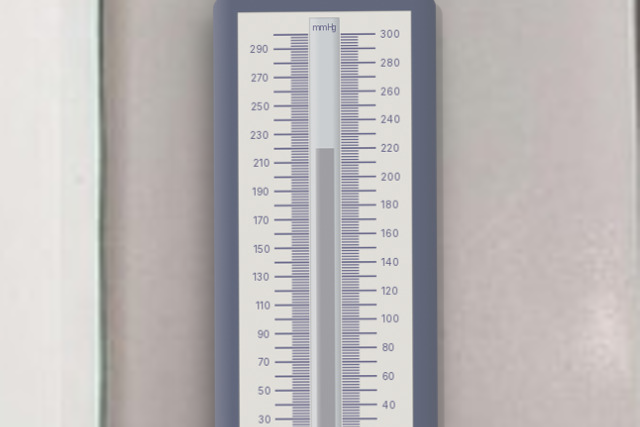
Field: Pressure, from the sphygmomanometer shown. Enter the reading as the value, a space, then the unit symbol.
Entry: 220 mmHg
